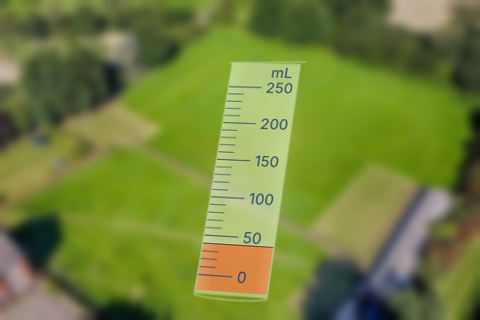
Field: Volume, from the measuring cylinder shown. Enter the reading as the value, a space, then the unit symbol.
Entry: 40 mL
